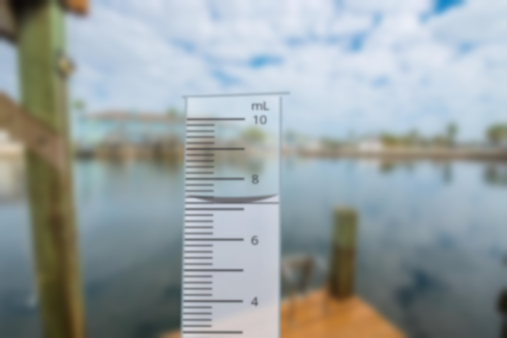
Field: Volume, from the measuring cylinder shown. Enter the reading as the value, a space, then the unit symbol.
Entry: 7.2 mL
